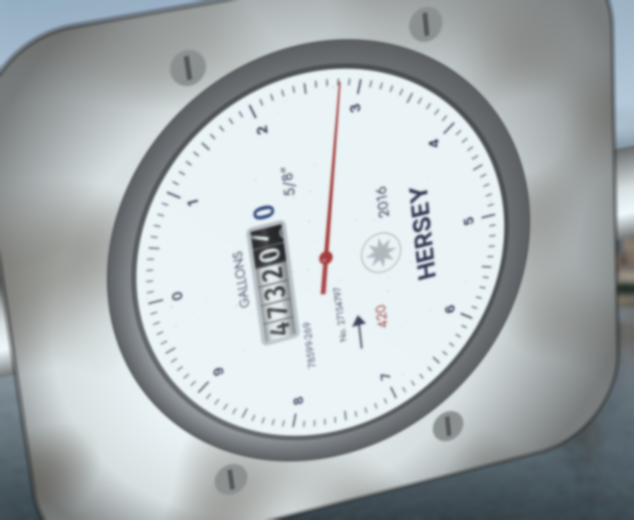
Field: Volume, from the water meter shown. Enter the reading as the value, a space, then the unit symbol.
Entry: 4732072.8 gal
